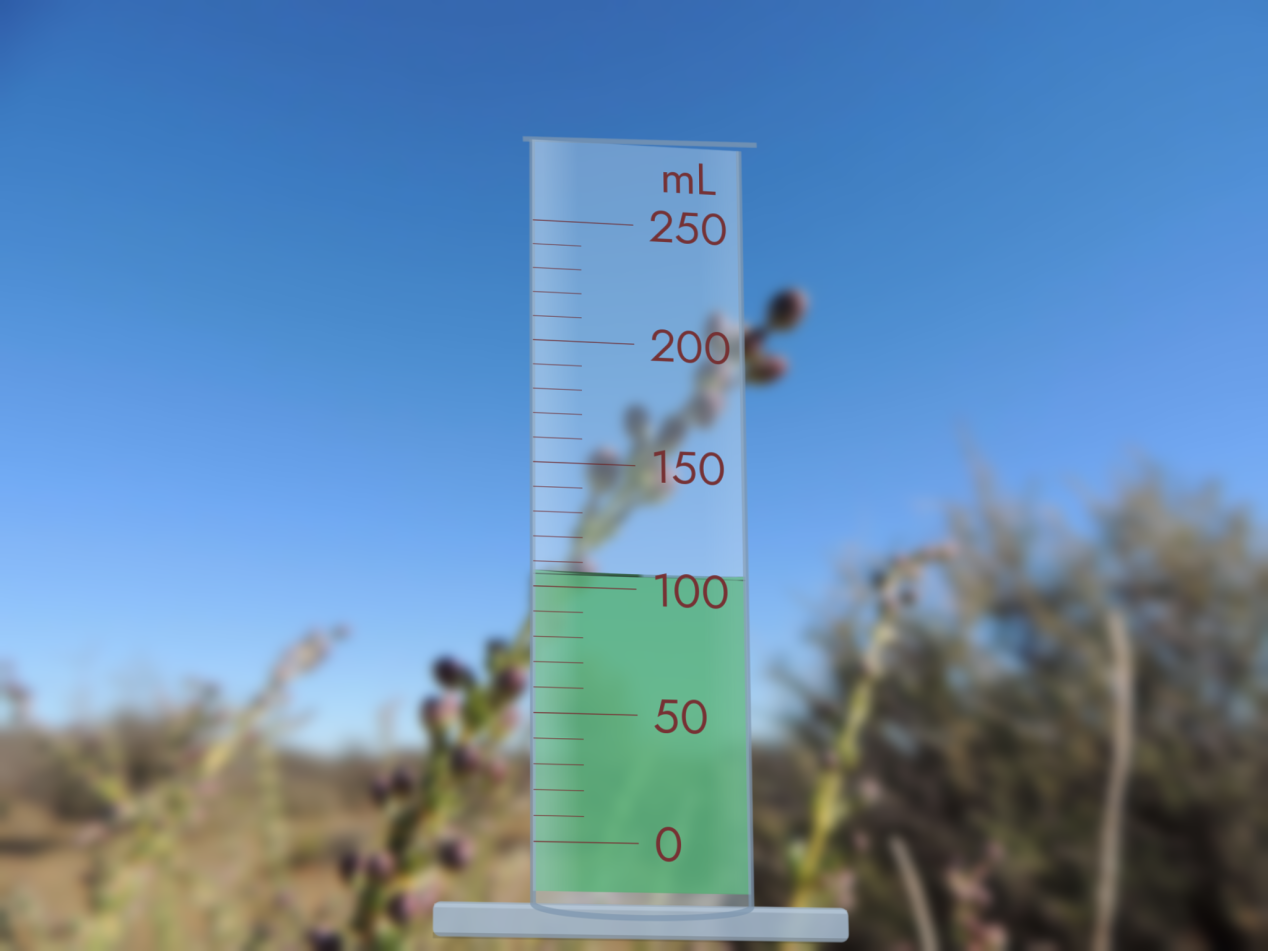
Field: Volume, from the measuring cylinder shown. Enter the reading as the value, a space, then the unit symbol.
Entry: 105 mL
